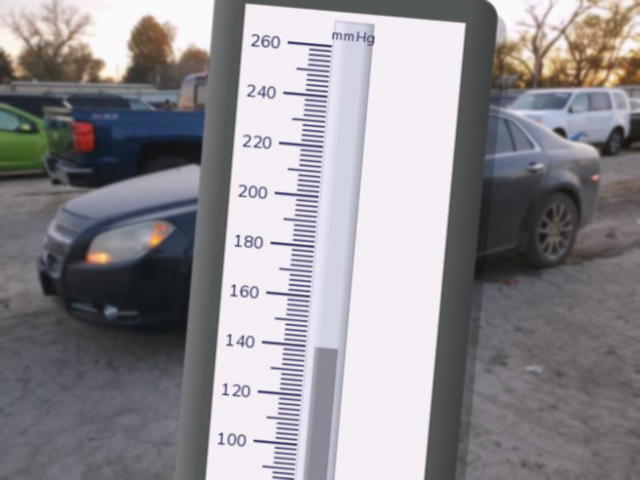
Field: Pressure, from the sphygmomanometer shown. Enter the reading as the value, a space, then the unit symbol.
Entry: 140 mmHg
